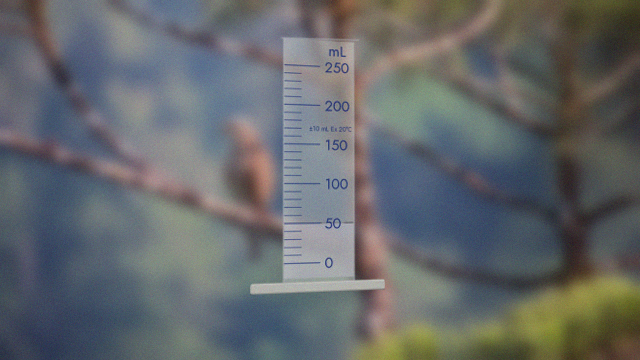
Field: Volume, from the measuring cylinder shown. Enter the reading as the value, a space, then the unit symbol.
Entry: 50 mL
